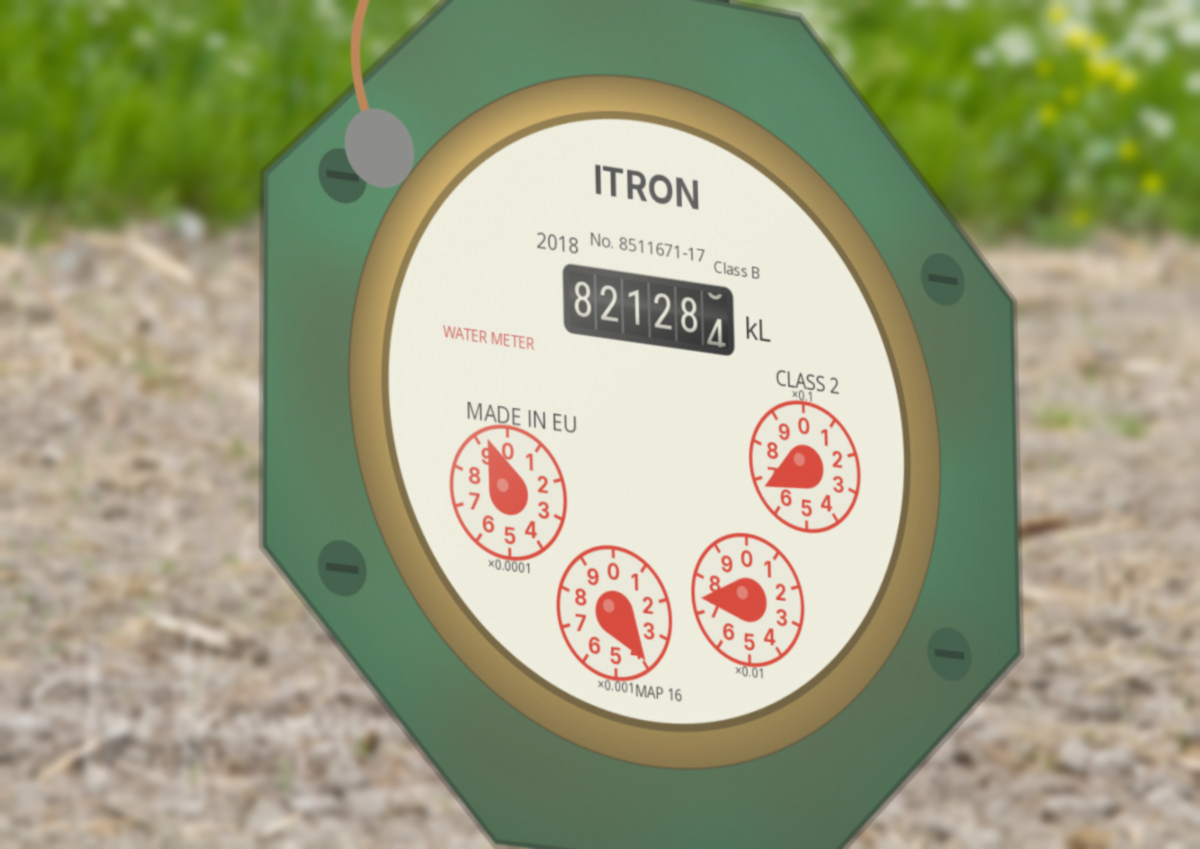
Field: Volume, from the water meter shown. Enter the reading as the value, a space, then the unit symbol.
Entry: 821283.6739 kL
